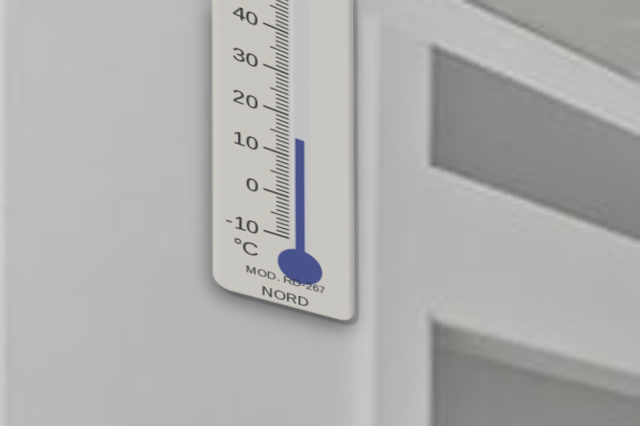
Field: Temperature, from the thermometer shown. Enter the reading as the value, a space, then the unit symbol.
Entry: 15 °C
